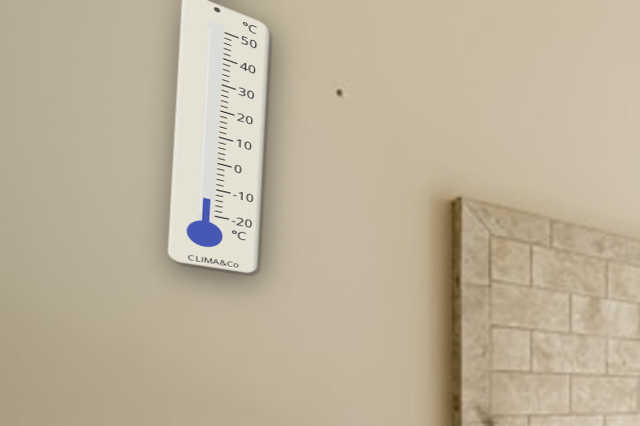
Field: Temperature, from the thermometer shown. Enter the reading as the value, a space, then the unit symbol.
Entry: -14 °C
